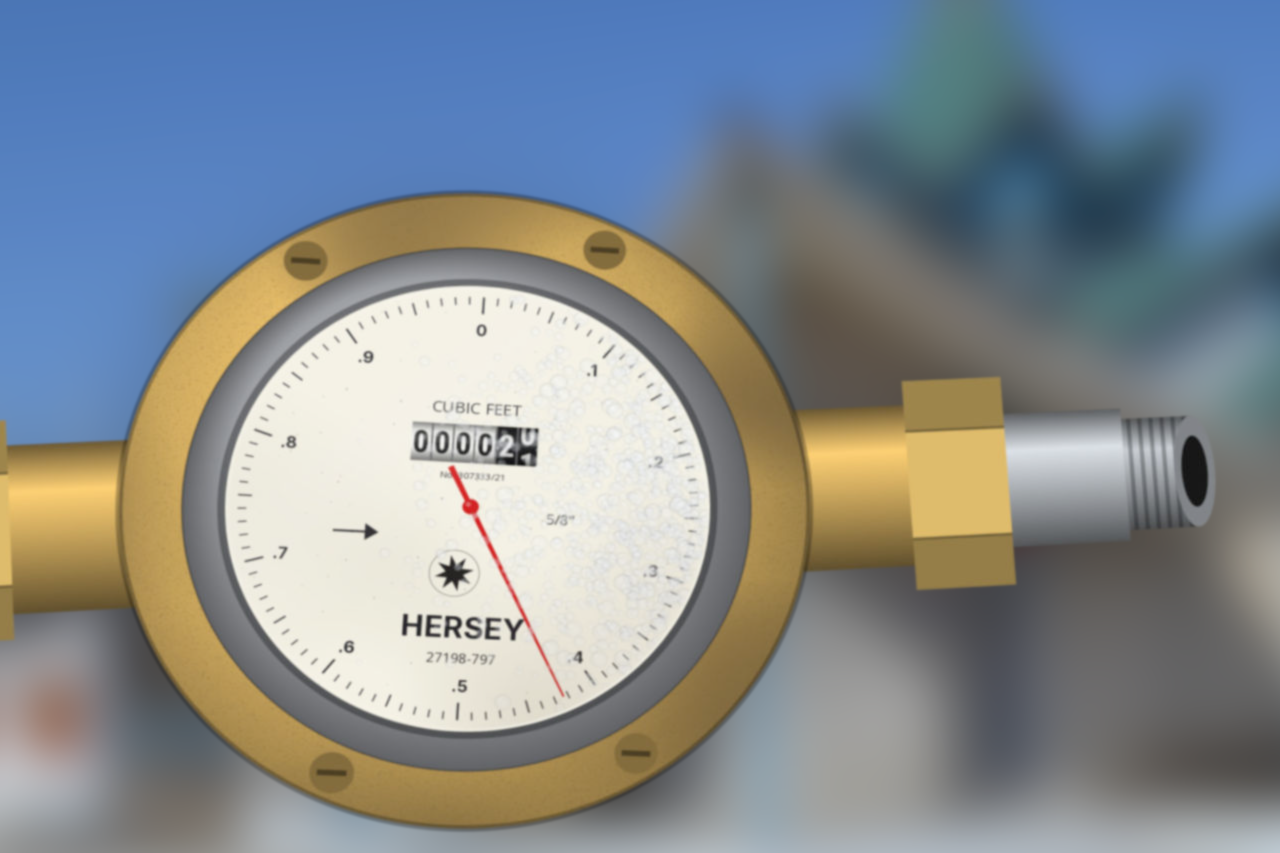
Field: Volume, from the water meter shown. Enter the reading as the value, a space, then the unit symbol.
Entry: 20.42 ft³
